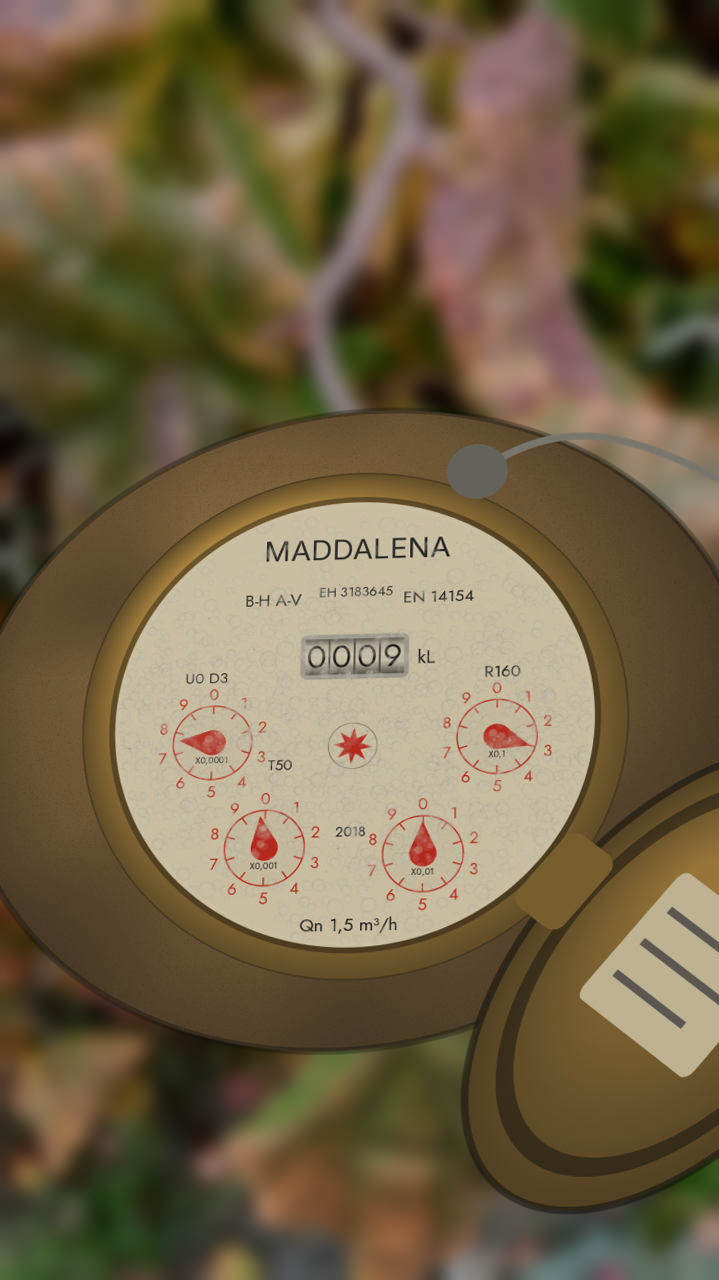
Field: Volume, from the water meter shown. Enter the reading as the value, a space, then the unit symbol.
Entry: 9.2997 kL
